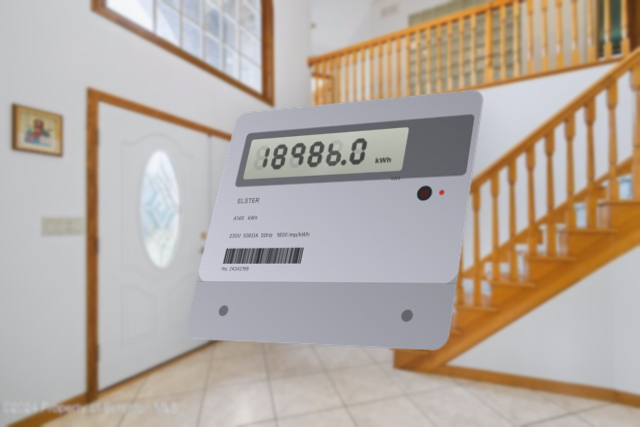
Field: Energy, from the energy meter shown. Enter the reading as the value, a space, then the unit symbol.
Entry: 18986.0 kWh
